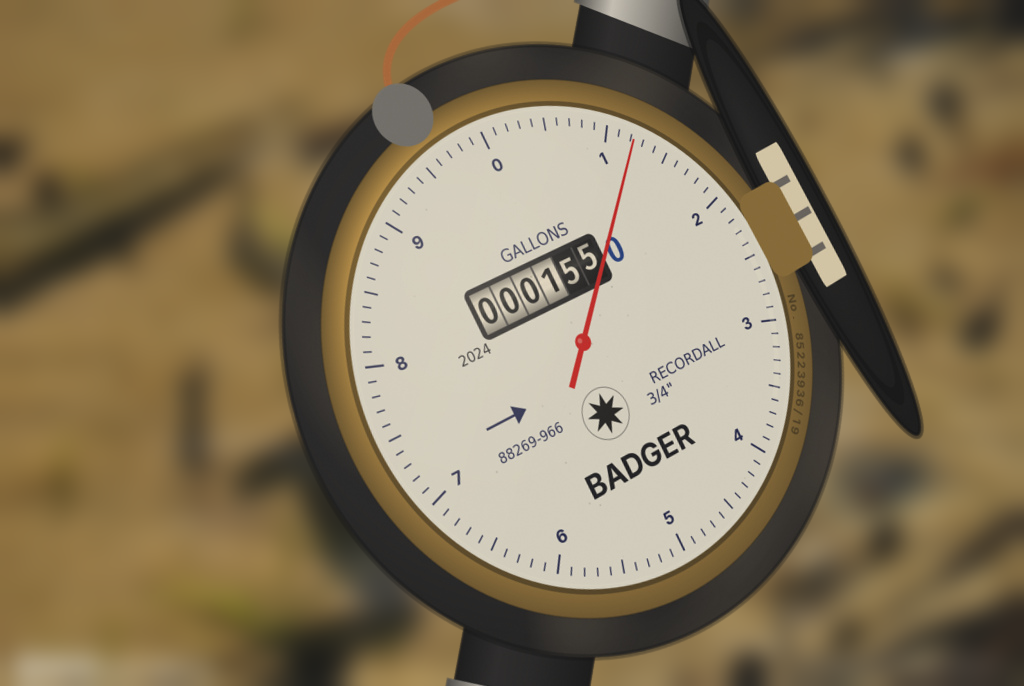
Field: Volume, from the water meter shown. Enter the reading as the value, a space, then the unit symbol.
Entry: 1551.2 gal
